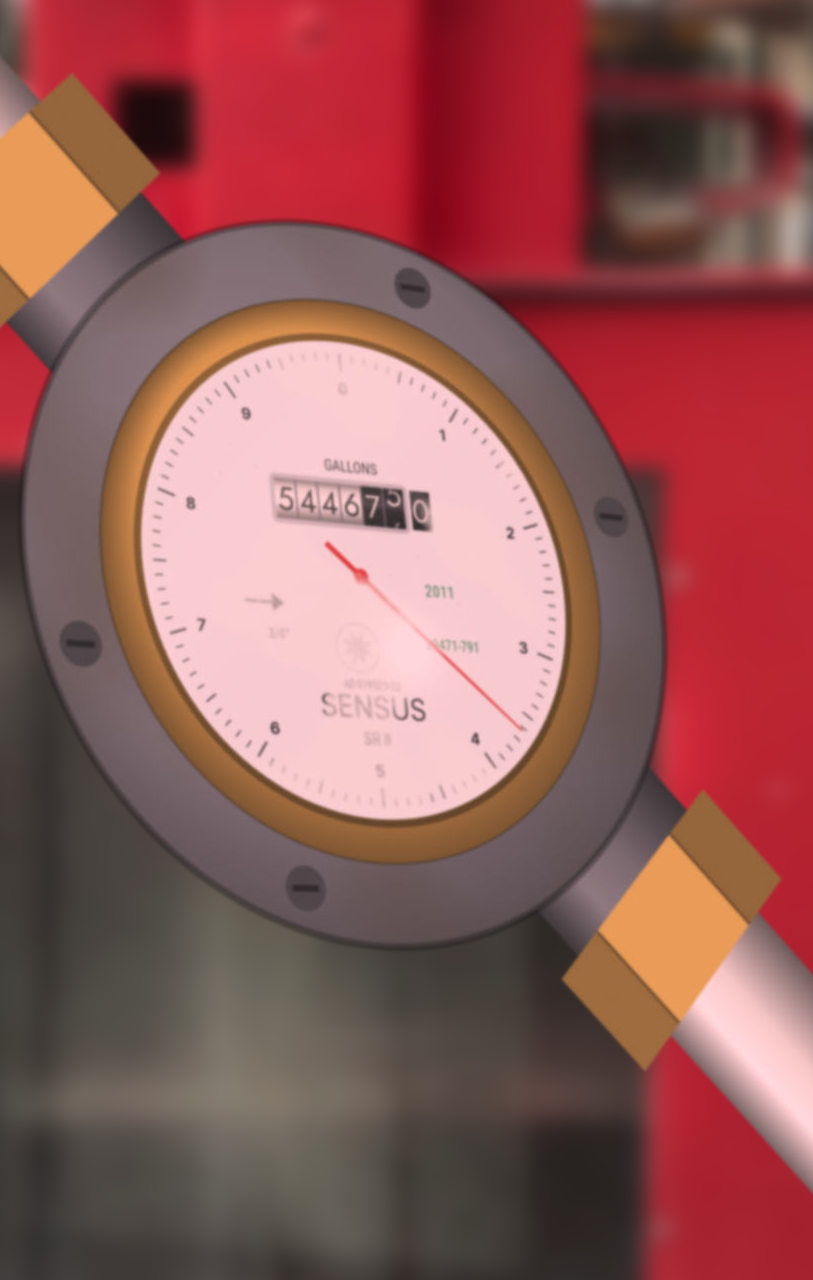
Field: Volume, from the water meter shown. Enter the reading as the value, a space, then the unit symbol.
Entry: 5446753.6 gal
